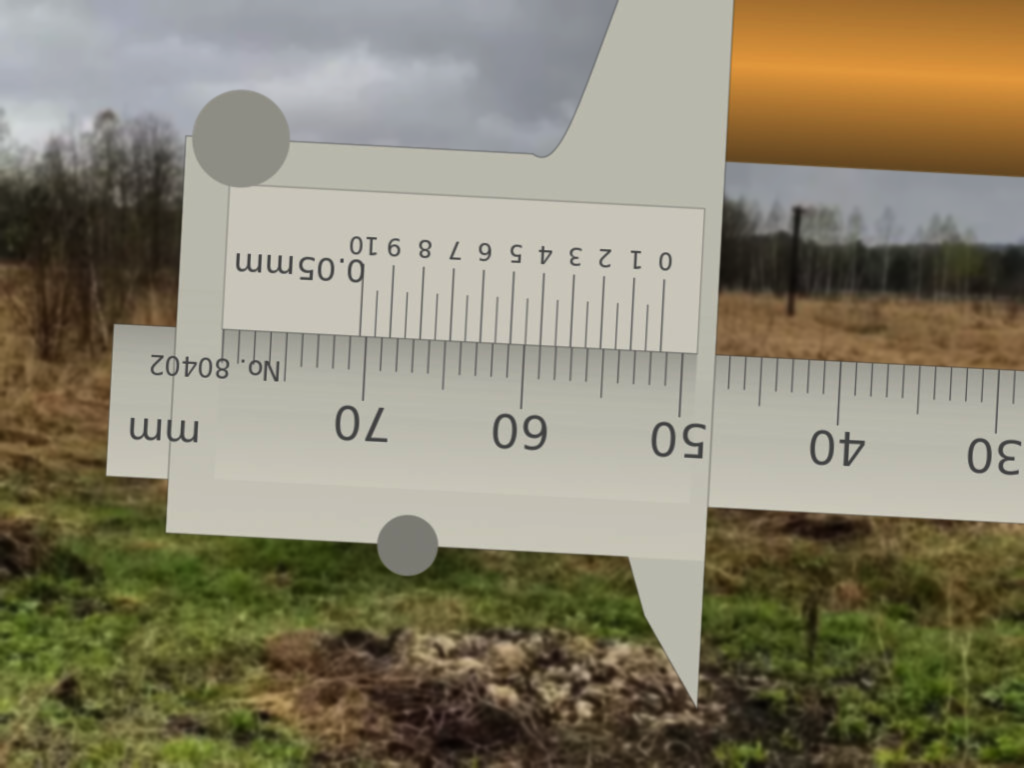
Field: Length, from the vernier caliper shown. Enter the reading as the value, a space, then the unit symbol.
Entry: 51.4 mm
